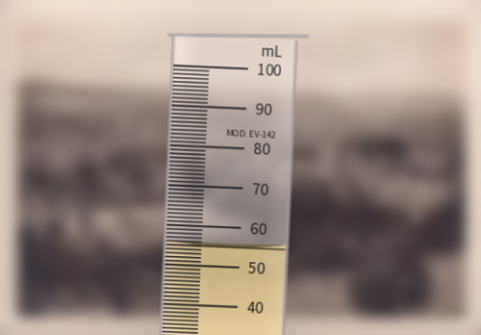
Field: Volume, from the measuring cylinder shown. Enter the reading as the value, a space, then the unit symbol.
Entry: 55 mL
